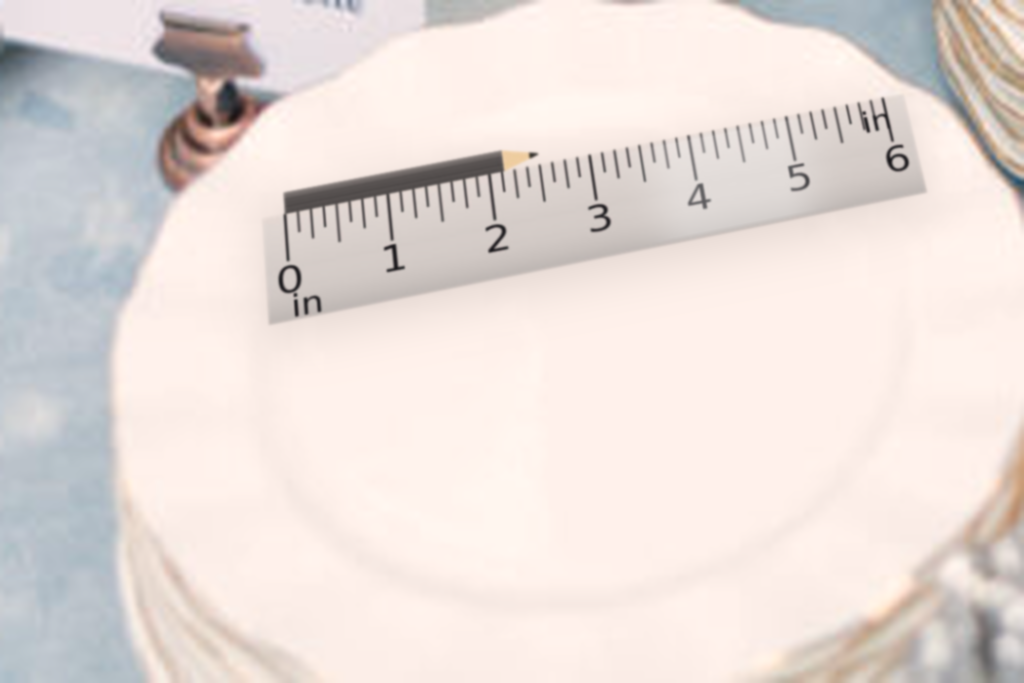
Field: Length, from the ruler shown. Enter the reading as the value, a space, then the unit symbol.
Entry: 2.5 in
